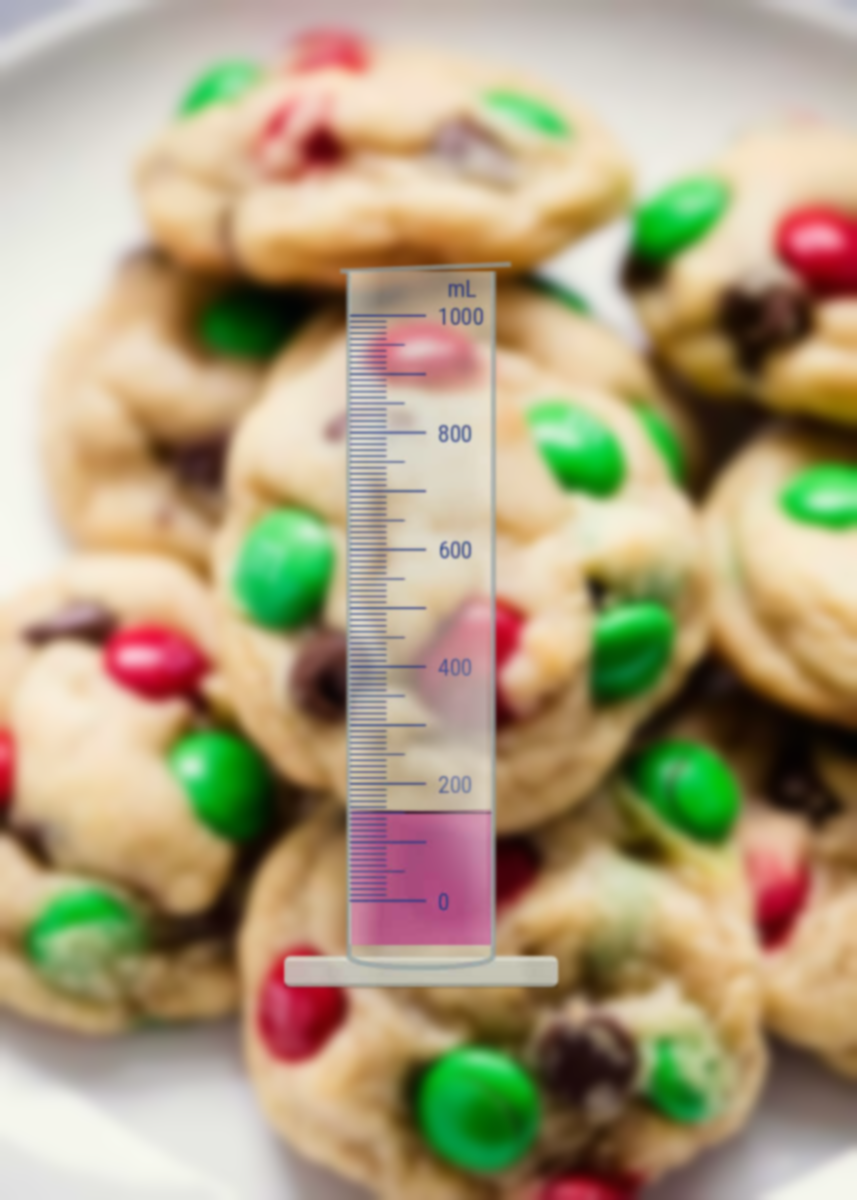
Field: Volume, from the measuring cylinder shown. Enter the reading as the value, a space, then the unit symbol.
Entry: 150 mL
